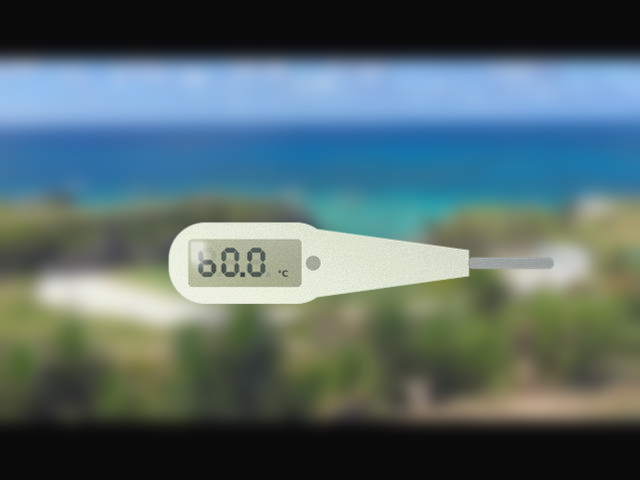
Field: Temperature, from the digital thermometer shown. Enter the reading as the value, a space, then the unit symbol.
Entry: 60.0 °C
